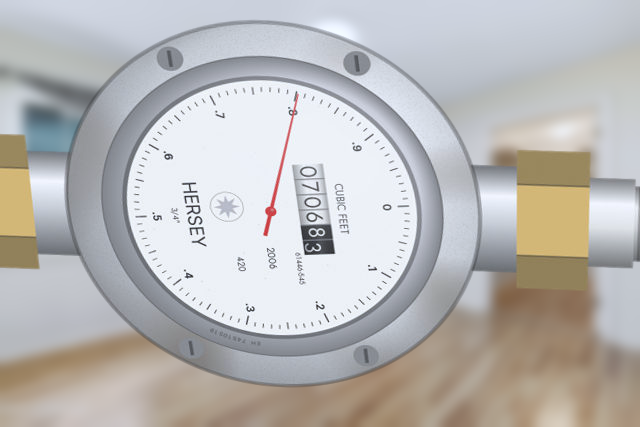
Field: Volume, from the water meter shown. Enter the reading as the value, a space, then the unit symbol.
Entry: 70682.80 ft³
